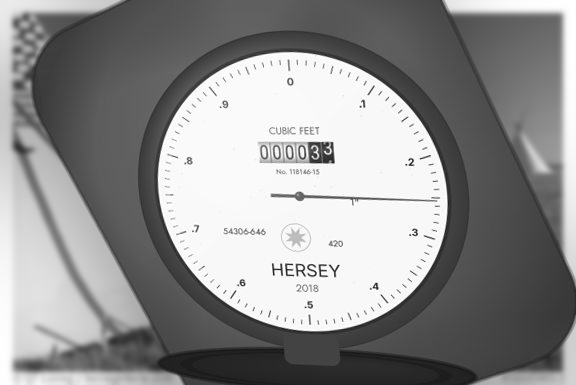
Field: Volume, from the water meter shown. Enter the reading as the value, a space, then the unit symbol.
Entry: 33.25 ft³
